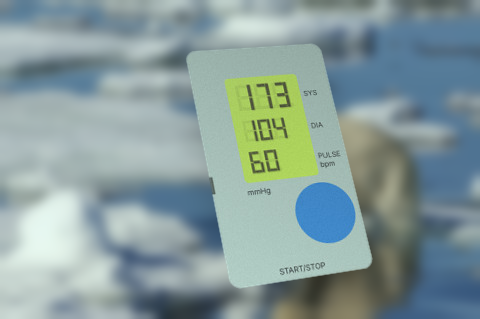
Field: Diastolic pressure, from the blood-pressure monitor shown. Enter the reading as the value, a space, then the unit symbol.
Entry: 104 mmHg
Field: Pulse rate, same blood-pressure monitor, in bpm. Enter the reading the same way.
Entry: 60 bpm
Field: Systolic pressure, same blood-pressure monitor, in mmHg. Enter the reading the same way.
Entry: 173 mmHg
